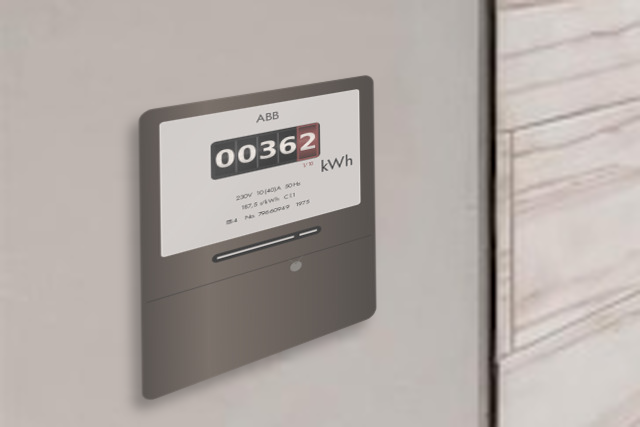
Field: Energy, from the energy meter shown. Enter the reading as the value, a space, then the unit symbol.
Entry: 36.2 kWh
